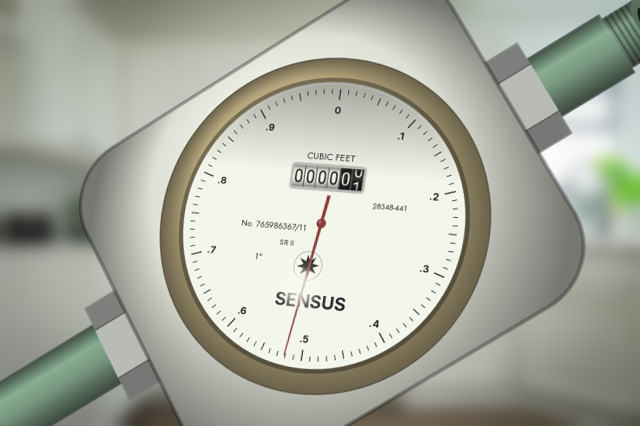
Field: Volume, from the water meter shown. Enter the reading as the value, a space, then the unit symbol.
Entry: 0.52 ft³
